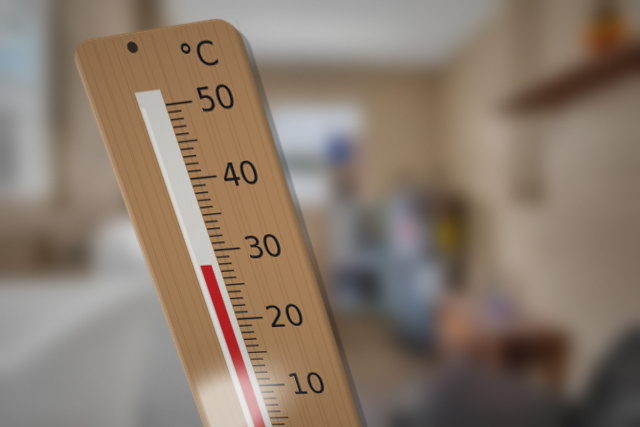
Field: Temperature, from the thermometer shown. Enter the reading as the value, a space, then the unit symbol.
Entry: 28 °C
